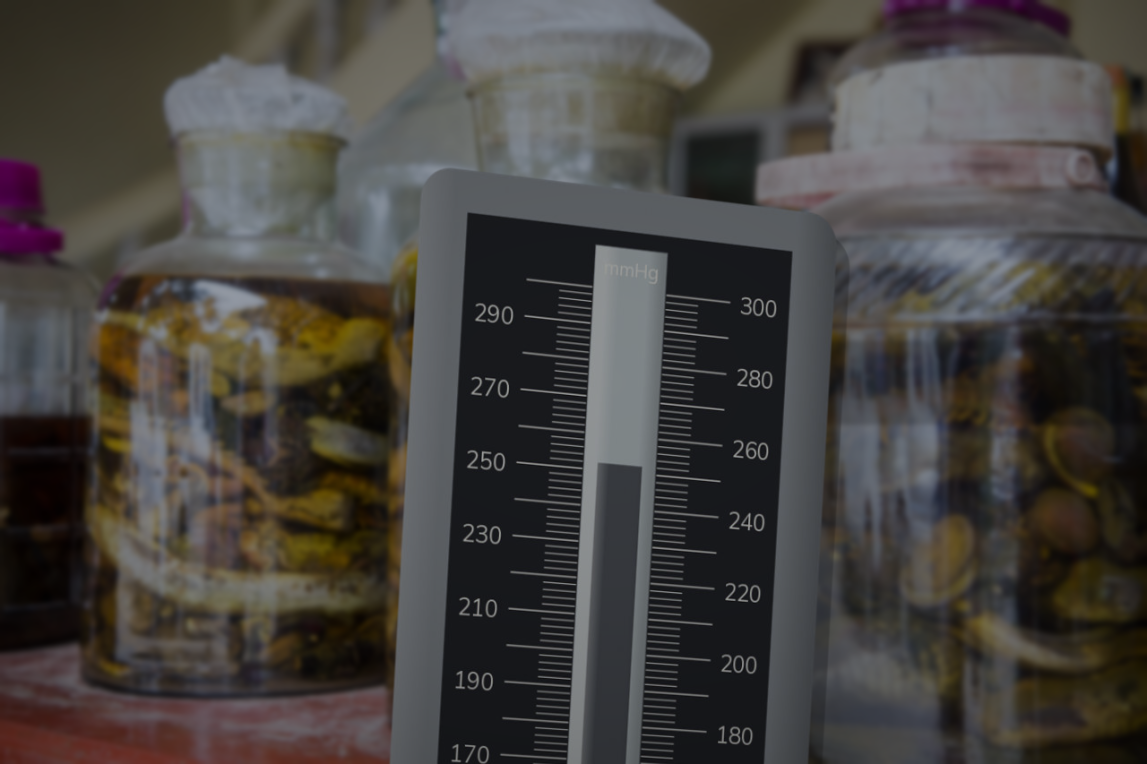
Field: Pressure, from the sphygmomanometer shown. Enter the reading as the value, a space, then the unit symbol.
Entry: 252 mmHg
